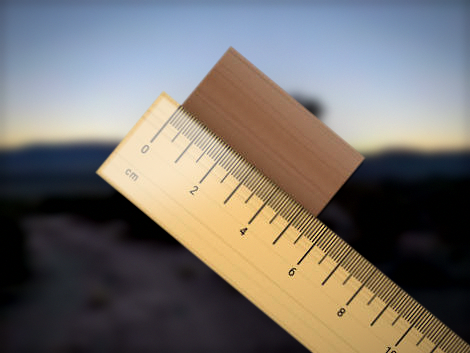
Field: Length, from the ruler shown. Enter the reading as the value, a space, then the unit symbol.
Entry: 5.5 cm
